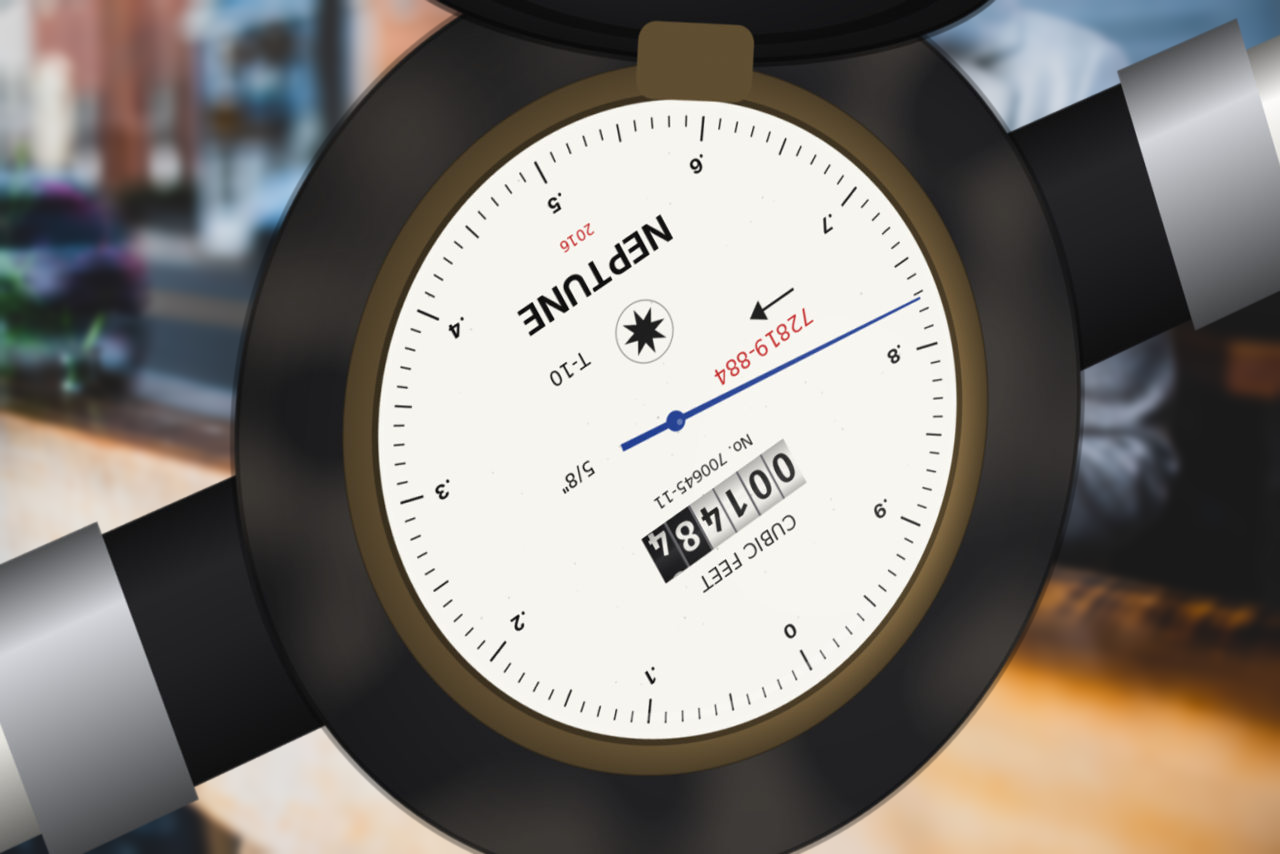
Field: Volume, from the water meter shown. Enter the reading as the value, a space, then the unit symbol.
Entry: 1483.77 ft³
